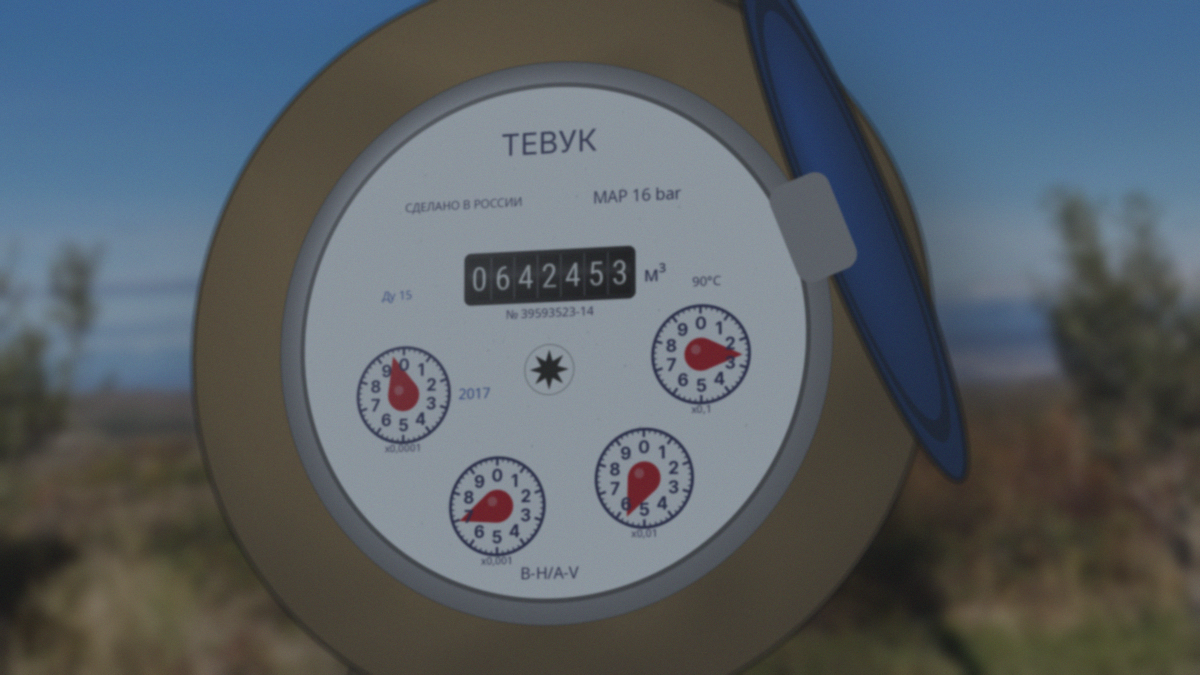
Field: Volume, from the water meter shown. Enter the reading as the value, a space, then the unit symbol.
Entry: 642453.2569 m³
